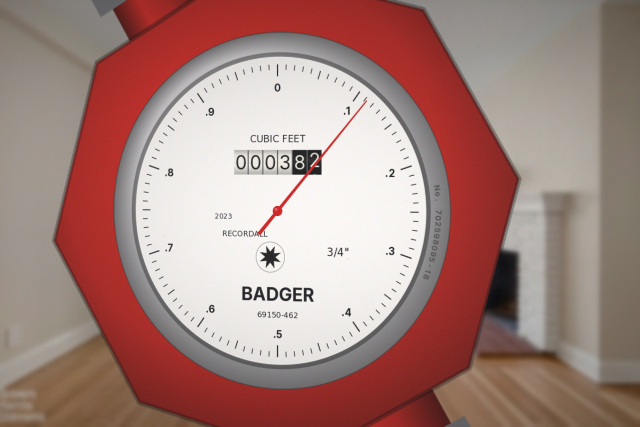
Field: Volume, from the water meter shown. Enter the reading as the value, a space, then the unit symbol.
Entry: 382.11 ft³
